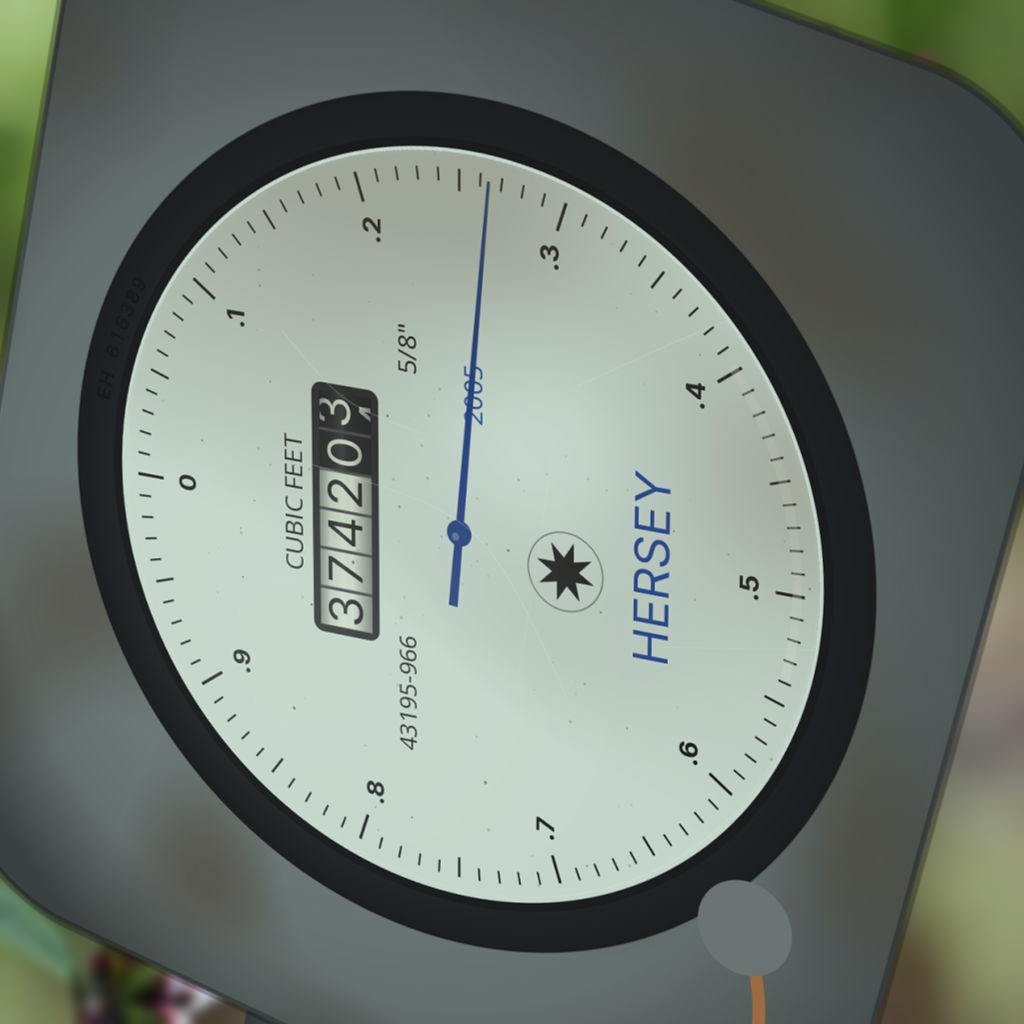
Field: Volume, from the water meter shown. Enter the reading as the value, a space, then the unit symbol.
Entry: 374203.26 ft³
